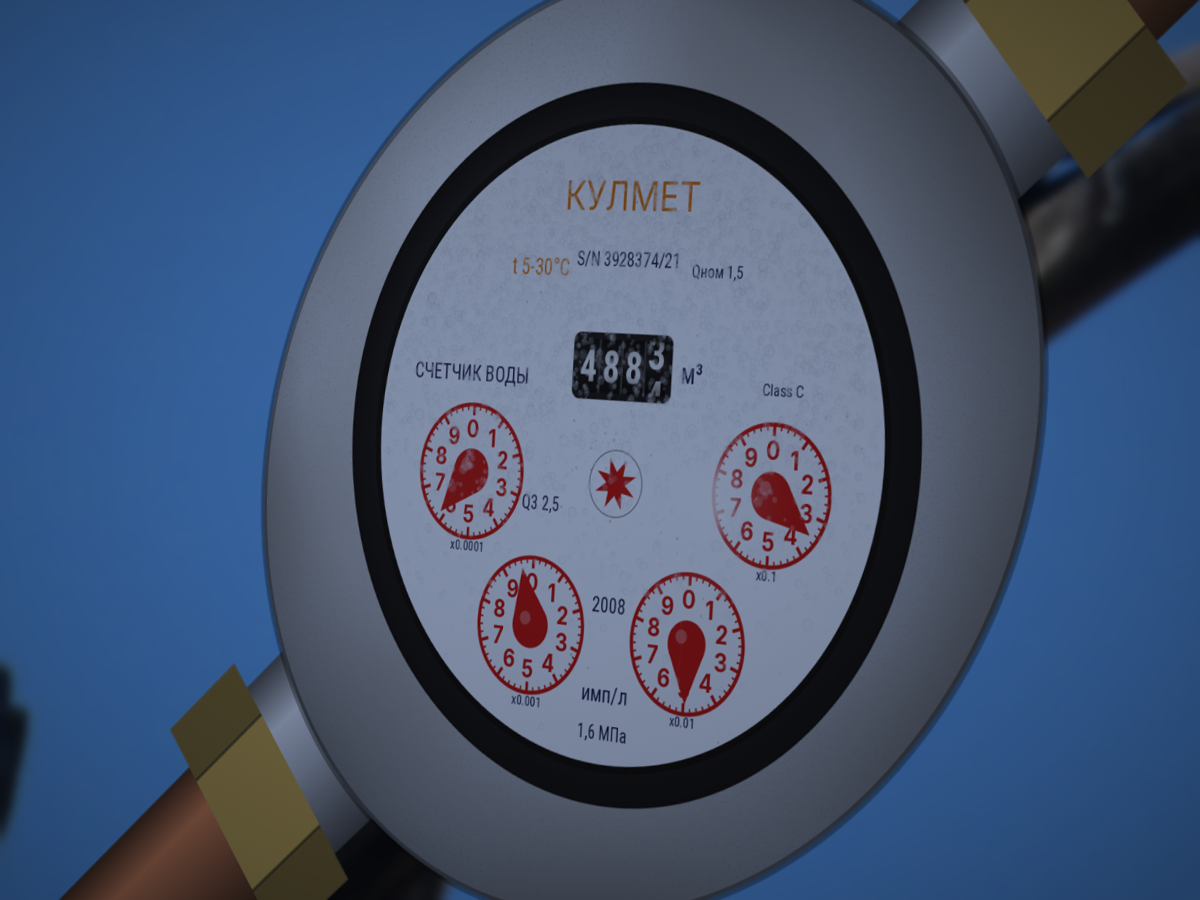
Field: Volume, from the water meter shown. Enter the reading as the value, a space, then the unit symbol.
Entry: 4883.3496 m³
